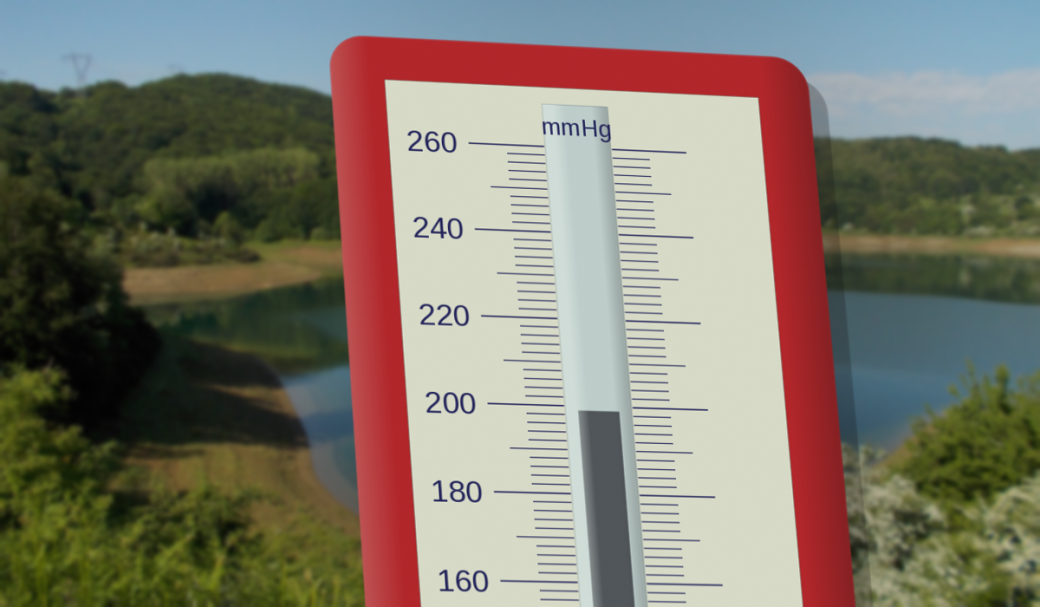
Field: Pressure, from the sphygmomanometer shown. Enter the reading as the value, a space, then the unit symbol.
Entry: 199 mmHg
